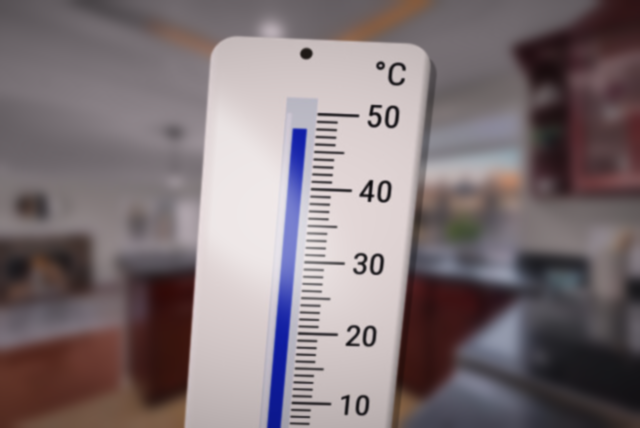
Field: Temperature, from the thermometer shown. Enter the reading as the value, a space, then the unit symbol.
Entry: 48 °C
